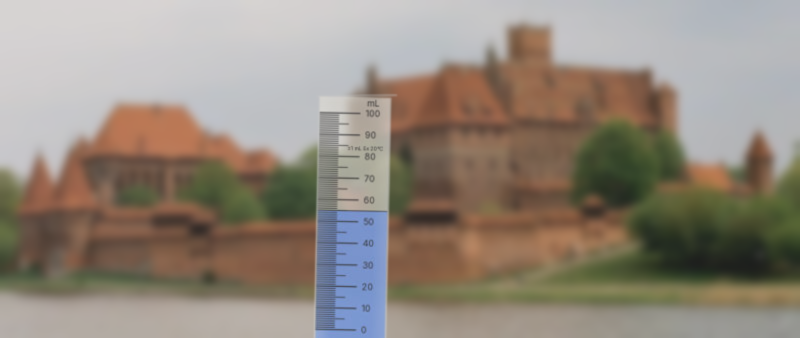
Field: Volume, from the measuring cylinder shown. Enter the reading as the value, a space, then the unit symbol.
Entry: 55 mL
